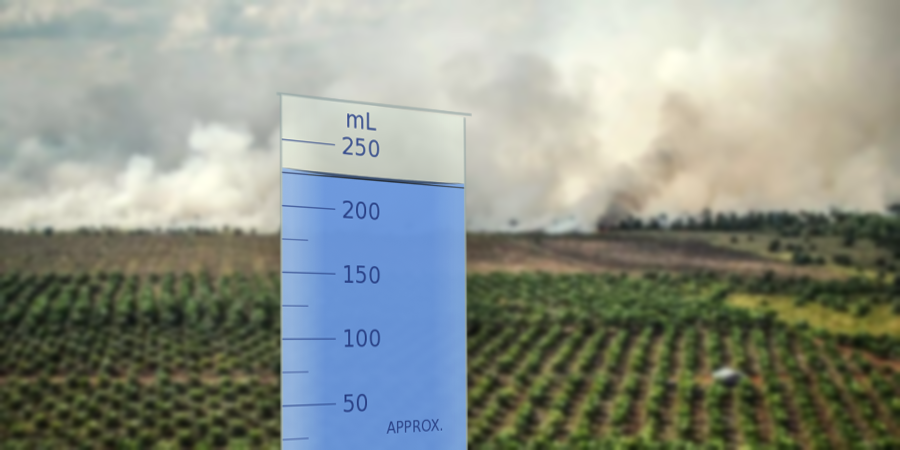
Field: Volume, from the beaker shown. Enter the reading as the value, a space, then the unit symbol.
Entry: 225 mL
